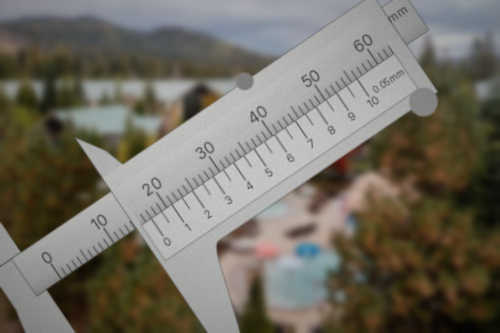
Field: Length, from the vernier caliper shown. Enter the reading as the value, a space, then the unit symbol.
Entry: 17.0 mm
